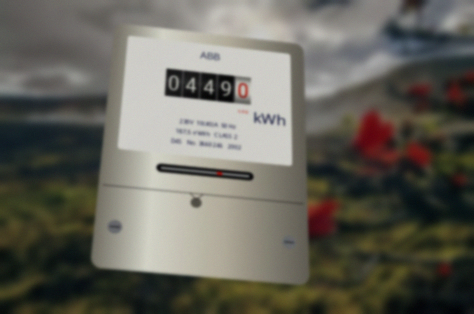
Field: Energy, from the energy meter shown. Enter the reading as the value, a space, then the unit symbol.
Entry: 449.0 kWh
